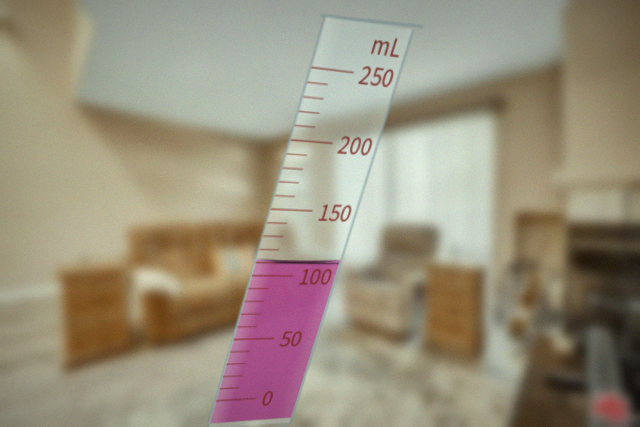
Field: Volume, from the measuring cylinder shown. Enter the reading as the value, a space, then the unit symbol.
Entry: 110 mL
